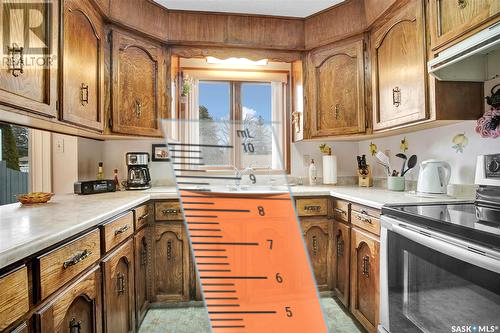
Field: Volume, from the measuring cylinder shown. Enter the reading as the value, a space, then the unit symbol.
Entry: 8.4 mL
